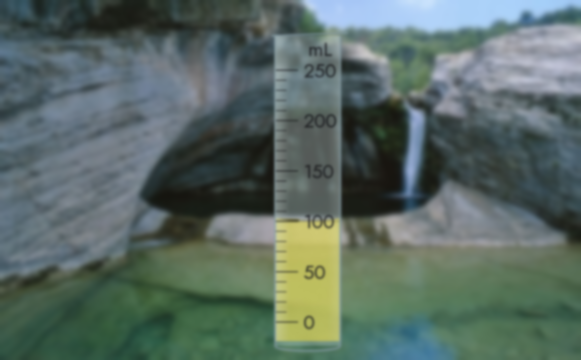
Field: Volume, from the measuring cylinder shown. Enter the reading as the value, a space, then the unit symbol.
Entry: 100 mL
